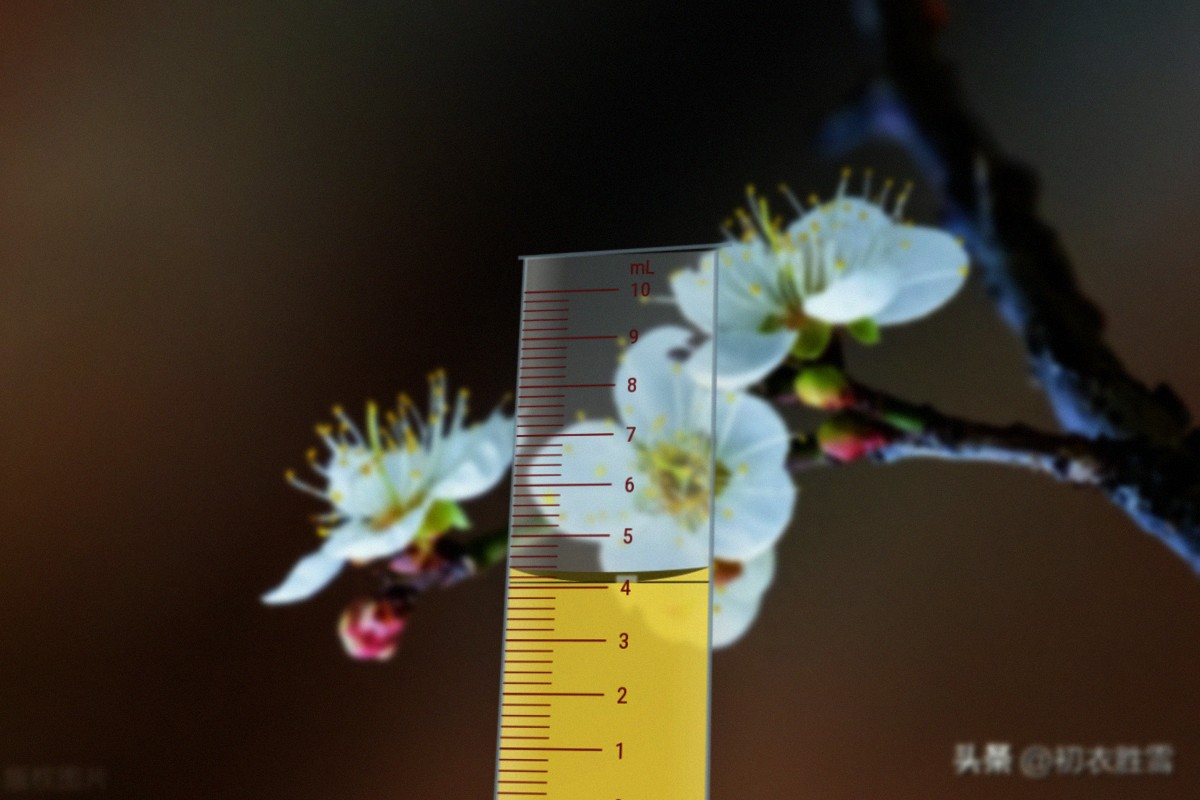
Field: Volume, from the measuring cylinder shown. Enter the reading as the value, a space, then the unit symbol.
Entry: 4.1 mL
